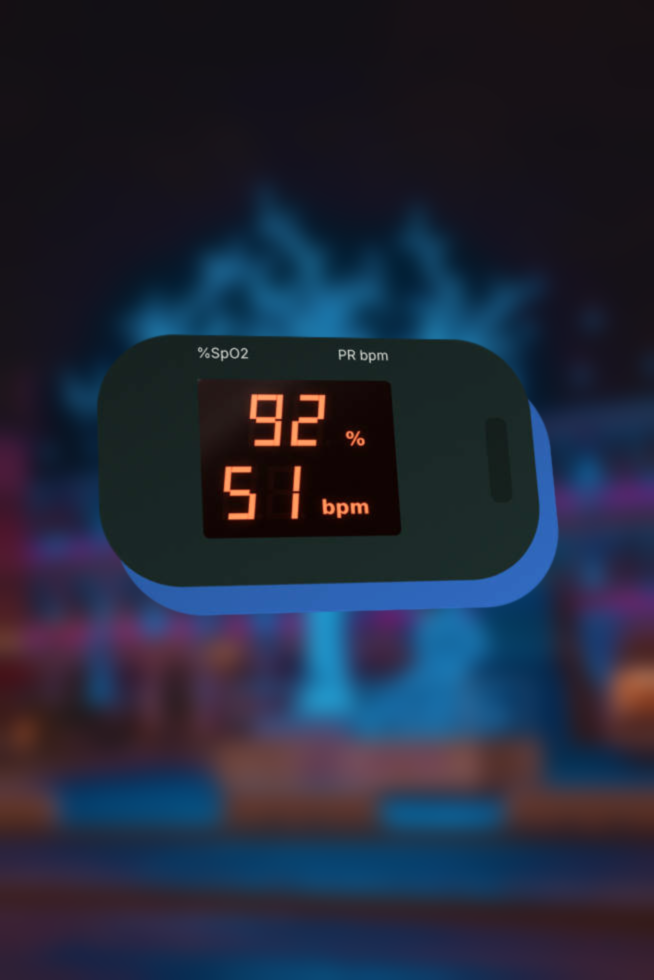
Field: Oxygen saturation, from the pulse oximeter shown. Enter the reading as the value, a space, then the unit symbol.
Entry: 92 %
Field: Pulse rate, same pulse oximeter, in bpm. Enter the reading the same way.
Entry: 51 bpm
